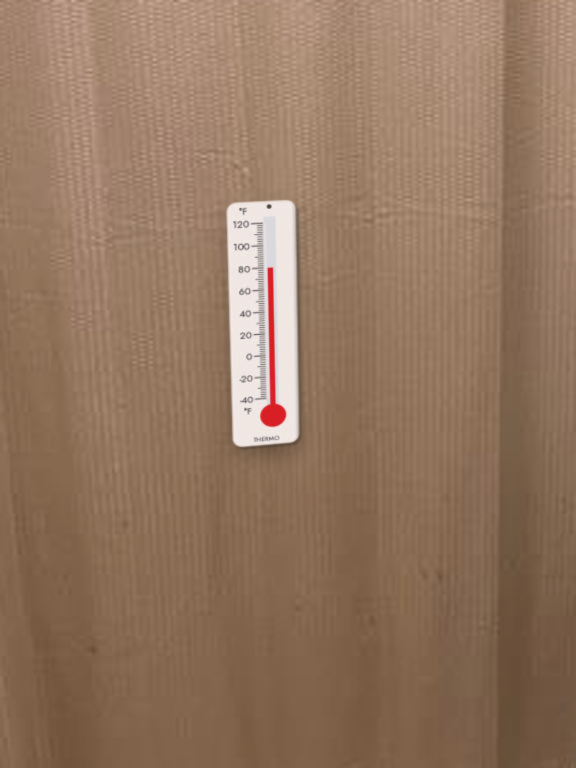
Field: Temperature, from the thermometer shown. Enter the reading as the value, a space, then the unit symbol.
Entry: 80 °F
